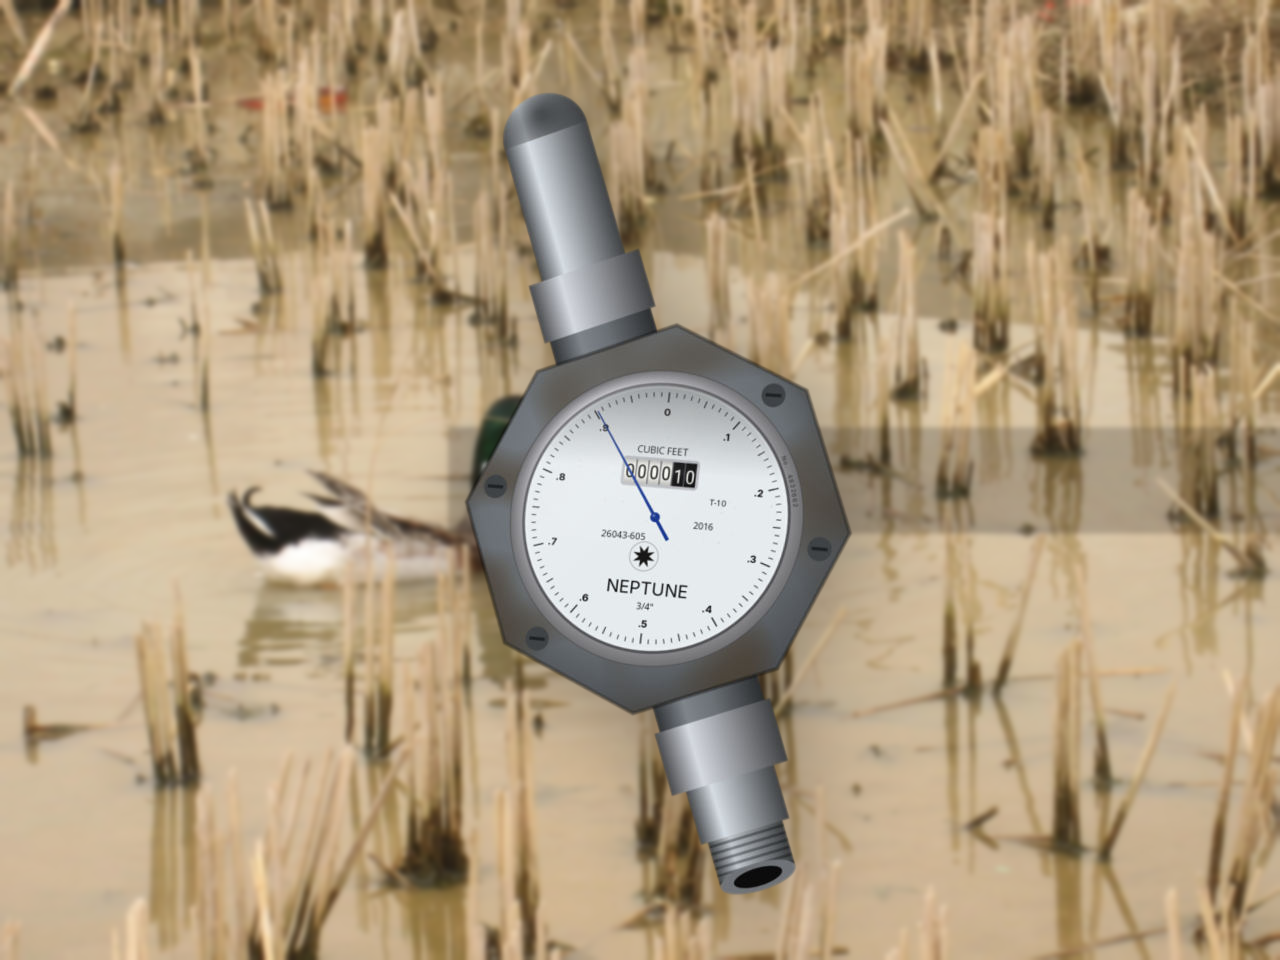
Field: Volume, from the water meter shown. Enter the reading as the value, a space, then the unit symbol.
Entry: 9.90 ft³
